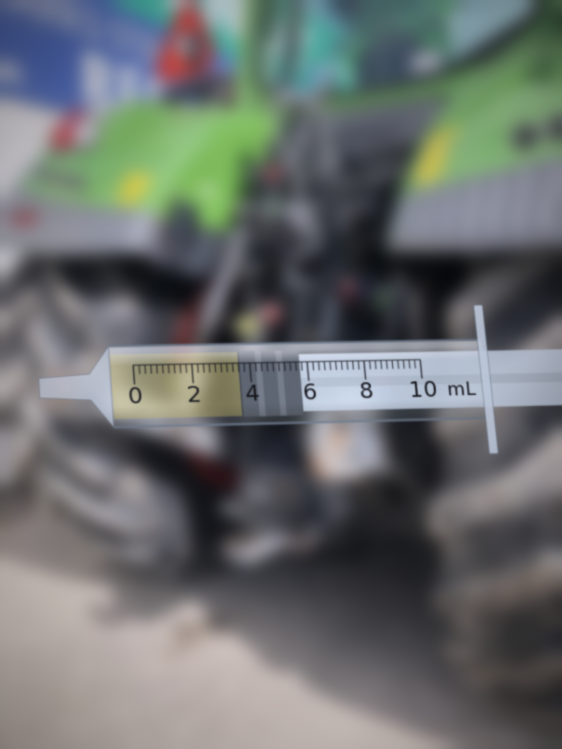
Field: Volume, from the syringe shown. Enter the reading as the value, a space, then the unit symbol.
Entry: 3.6 mL
